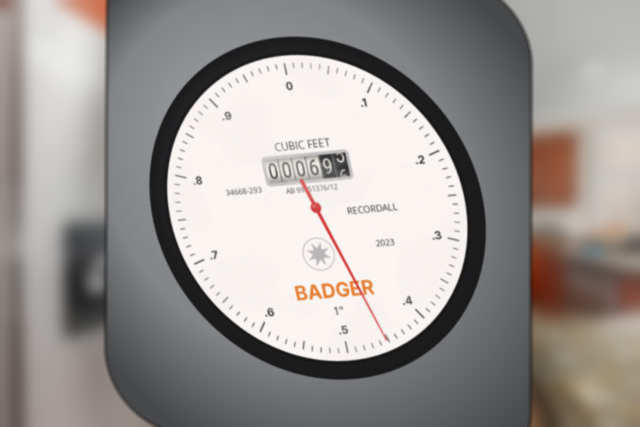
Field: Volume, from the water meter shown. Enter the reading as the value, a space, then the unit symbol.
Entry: 695.45 ft³
